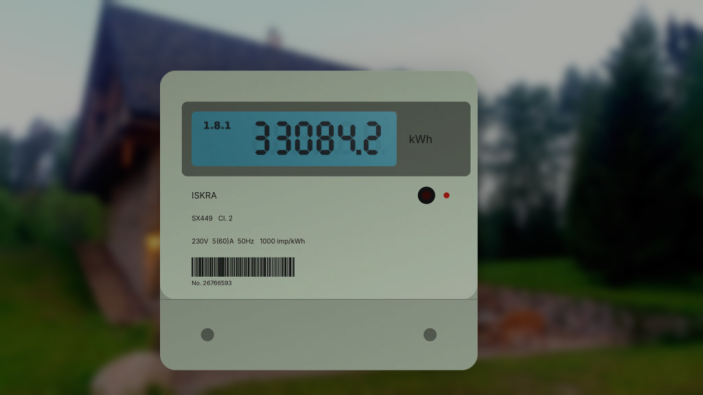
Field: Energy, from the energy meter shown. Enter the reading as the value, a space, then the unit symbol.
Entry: 33084.2 kWh
